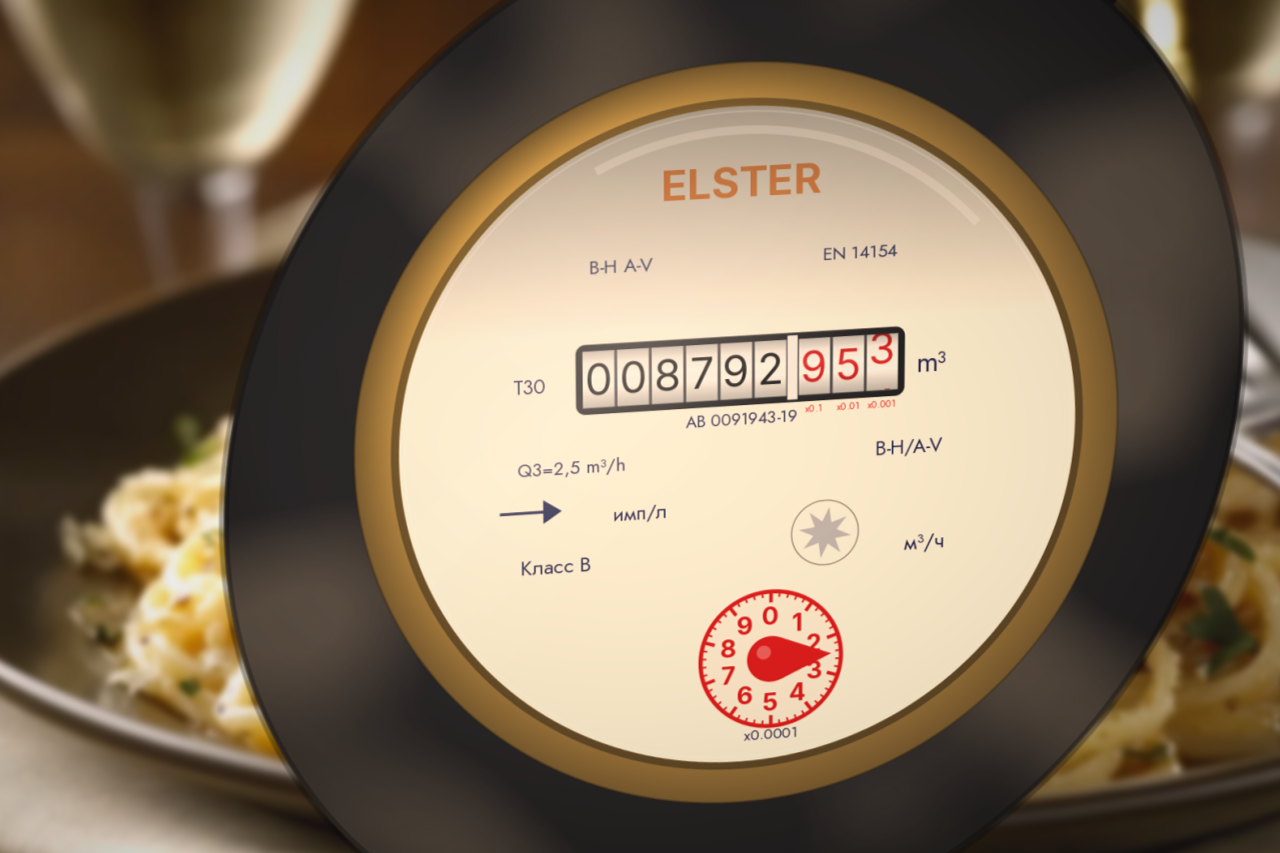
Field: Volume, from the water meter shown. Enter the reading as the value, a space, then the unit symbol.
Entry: 8792.9532 m³
